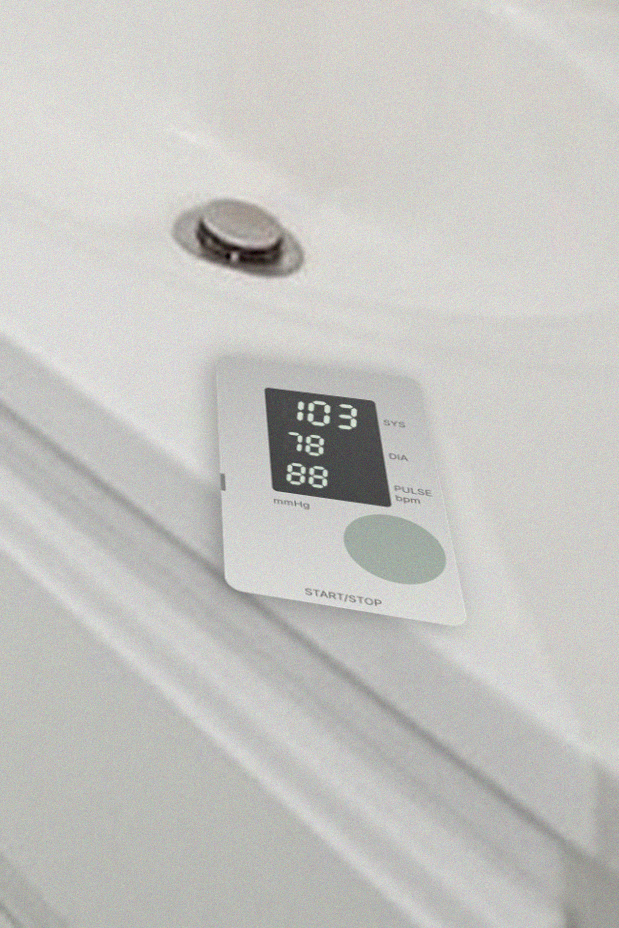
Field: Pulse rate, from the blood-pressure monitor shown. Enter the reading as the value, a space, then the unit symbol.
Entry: 88 bpm
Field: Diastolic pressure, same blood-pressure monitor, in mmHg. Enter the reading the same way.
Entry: 78 mmHg
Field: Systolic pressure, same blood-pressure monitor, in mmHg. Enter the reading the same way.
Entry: 103 mmHg
